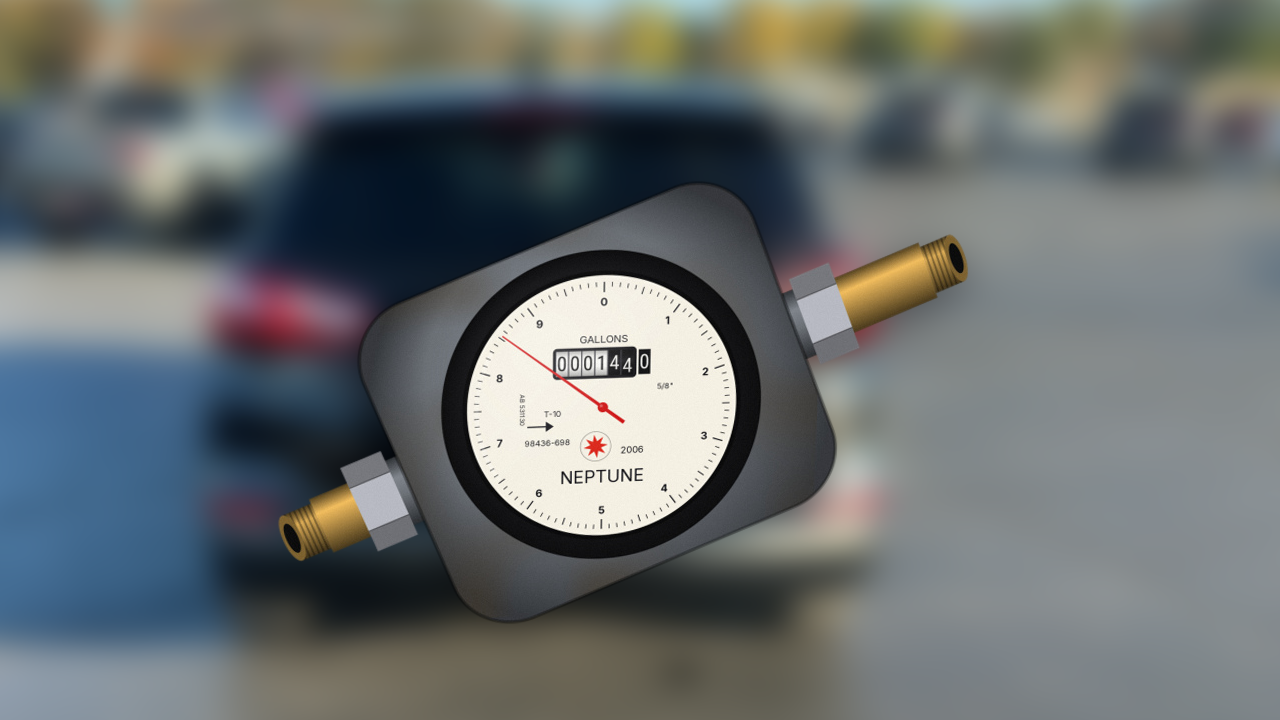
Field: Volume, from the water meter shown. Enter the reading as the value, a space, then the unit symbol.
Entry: 1438.5 gal
